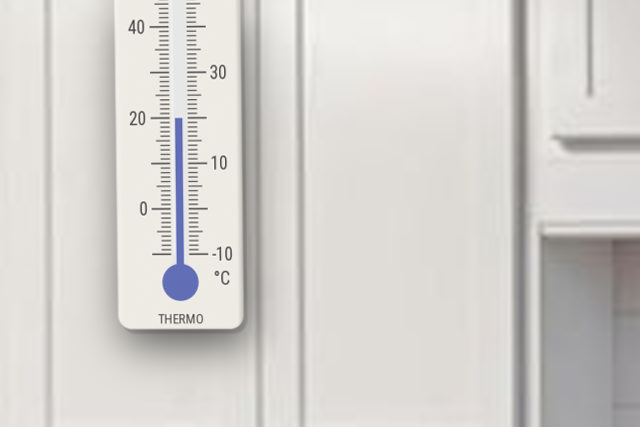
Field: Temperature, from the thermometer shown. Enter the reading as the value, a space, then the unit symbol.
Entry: 20 °C
